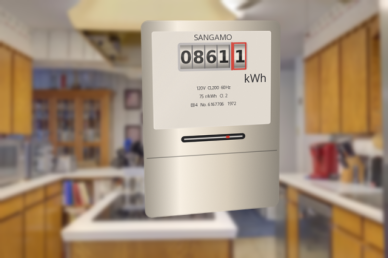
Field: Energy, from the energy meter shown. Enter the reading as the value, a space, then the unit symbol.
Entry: 861.1 kWh
